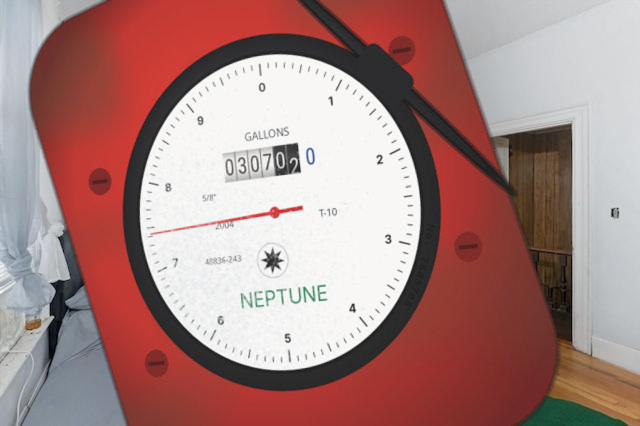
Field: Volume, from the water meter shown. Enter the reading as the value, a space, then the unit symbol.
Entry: 307017.4 gal
